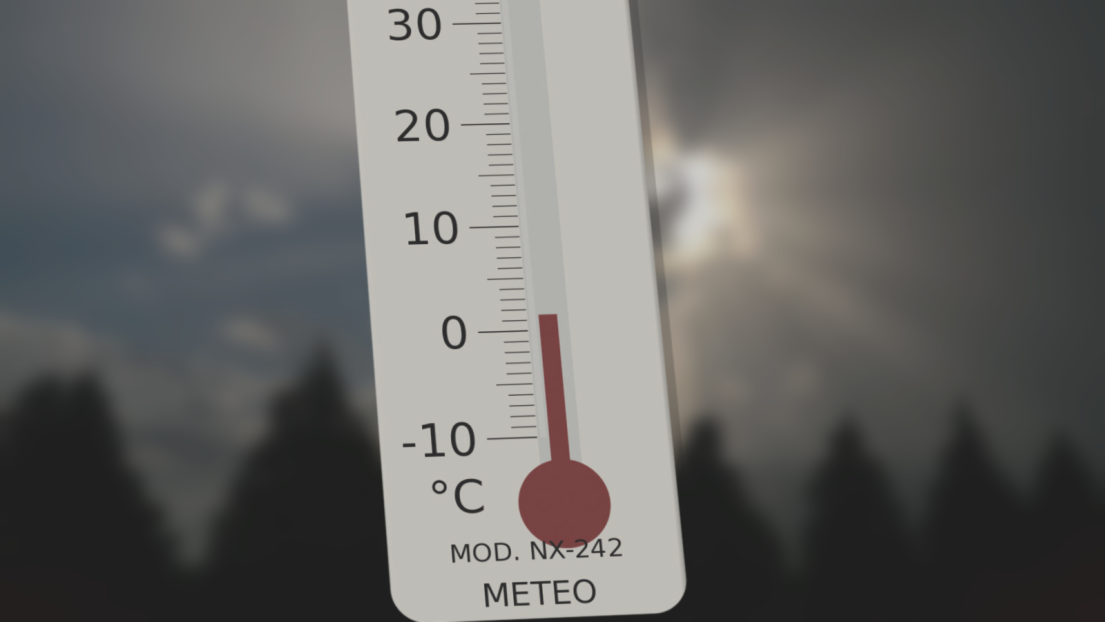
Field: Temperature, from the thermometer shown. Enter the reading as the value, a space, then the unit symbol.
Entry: 1.5 °C
